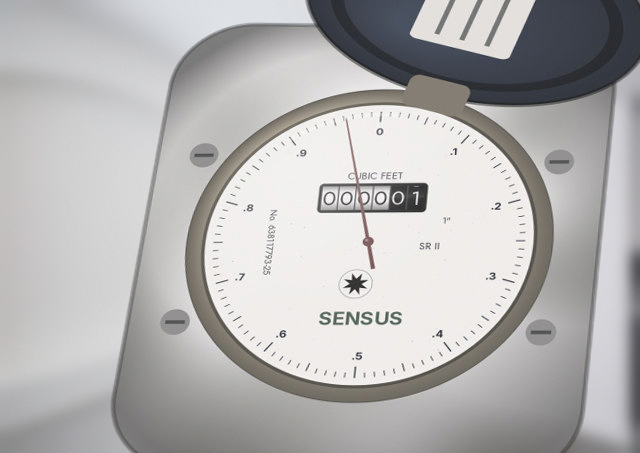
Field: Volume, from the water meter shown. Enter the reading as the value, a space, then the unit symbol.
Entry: 0.96 ft³
